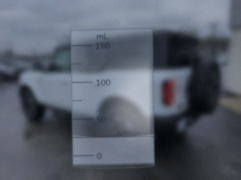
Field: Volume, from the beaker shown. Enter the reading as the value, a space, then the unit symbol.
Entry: 25 mL
